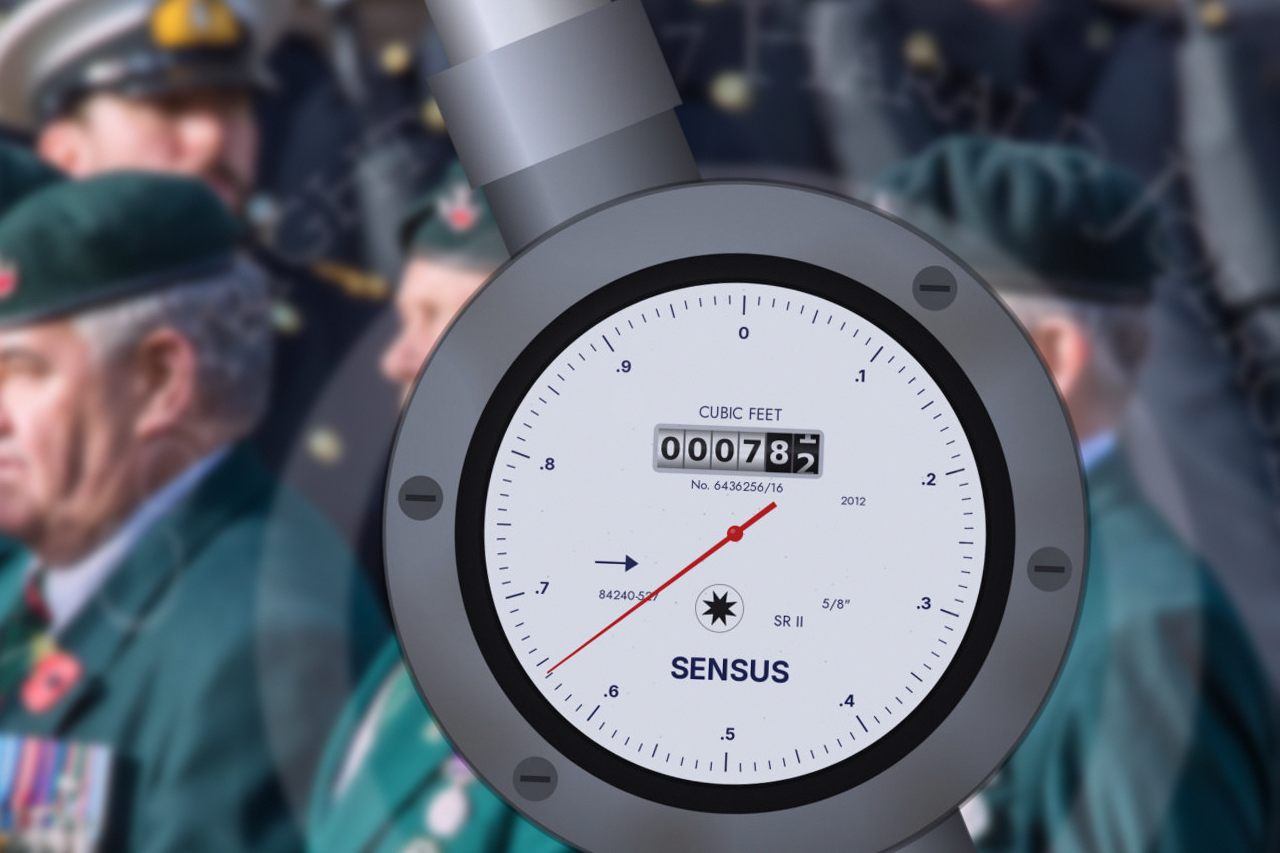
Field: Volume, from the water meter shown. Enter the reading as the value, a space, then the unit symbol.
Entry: 781.64 ft³
